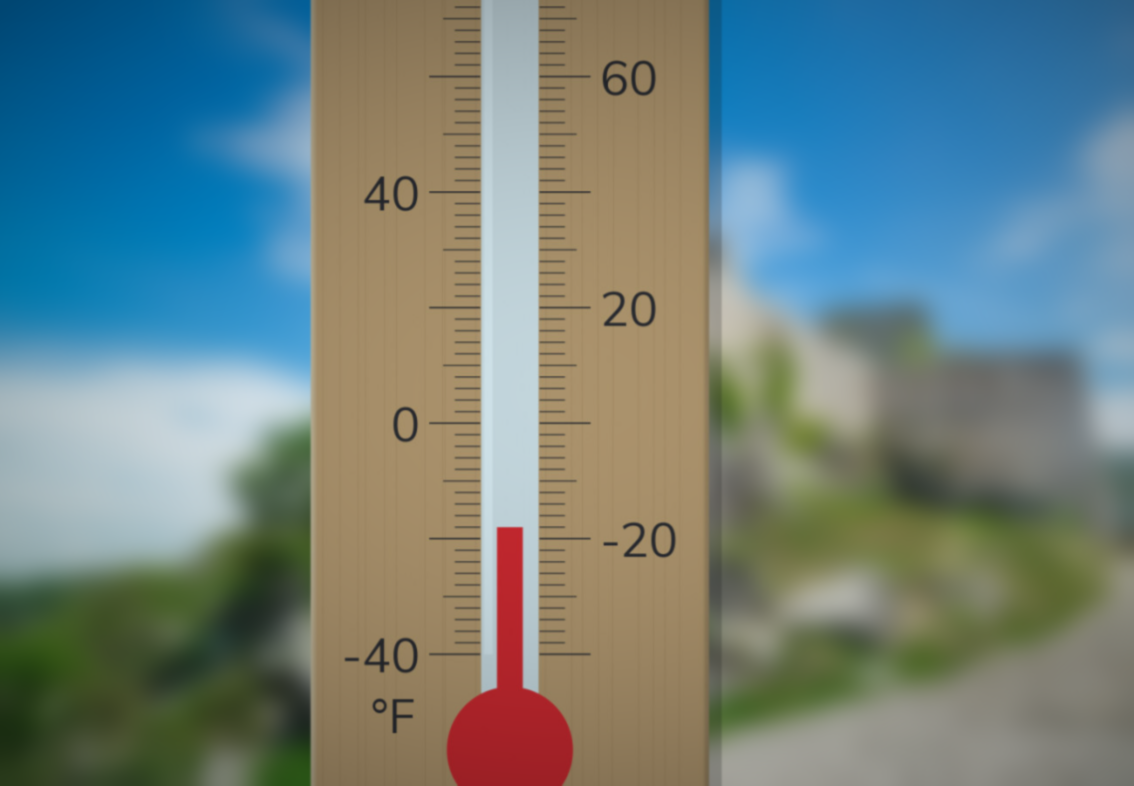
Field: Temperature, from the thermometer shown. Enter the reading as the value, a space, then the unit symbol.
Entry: -18 °F
